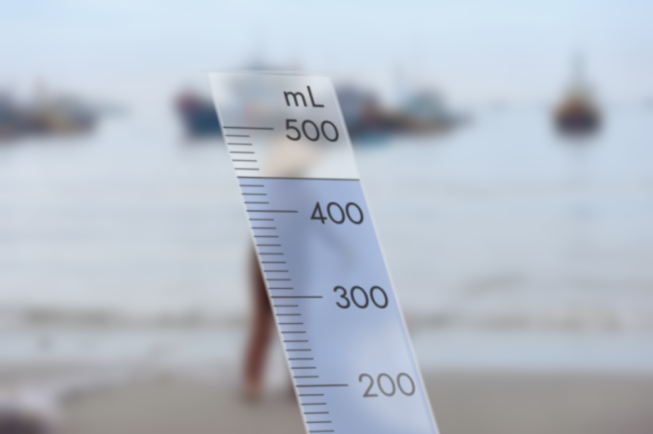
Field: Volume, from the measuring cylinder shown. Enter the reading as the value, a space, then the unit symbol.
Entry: 440 mL
